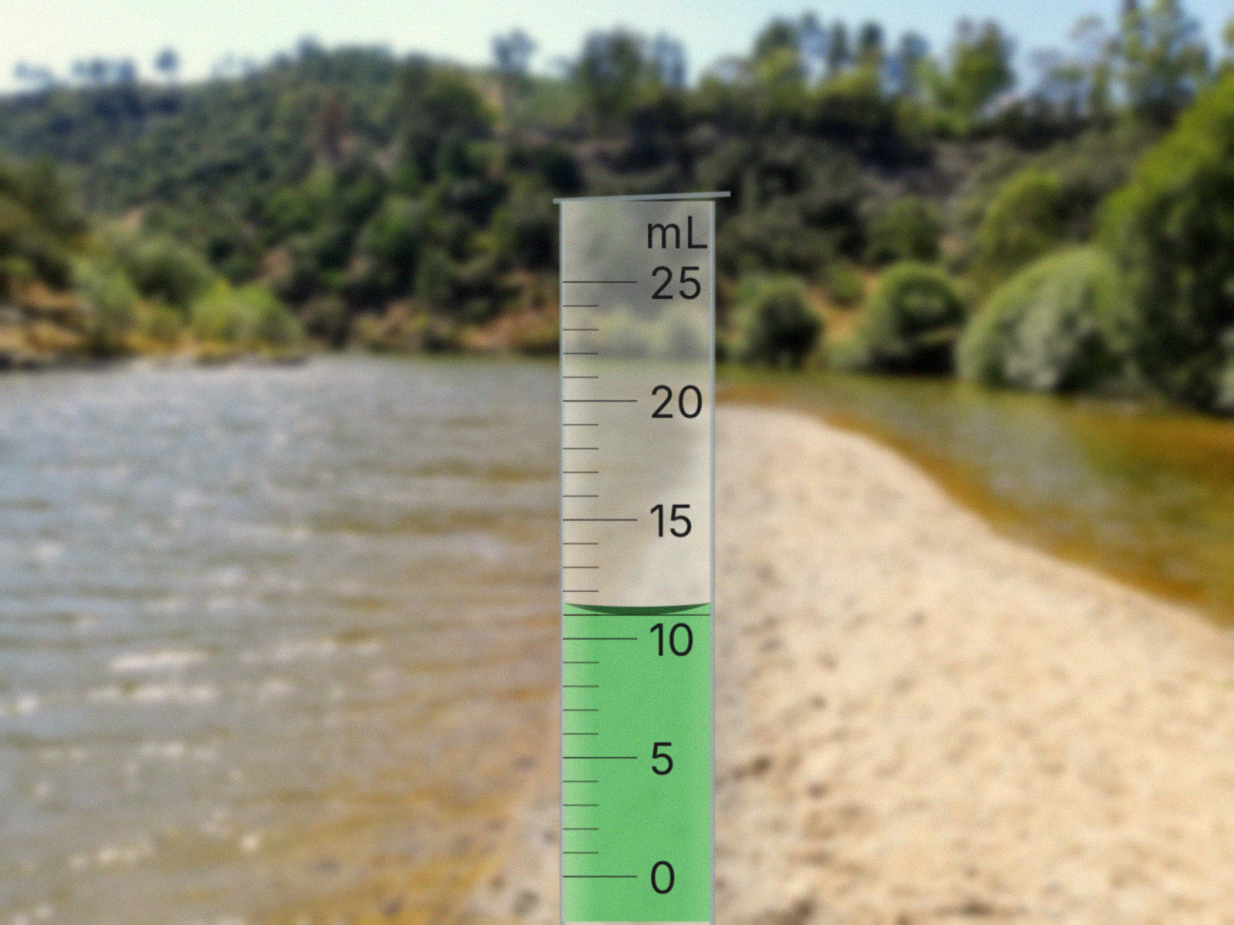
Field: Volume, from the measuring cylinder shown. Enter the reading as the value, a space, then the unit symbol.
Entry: 11 mL
